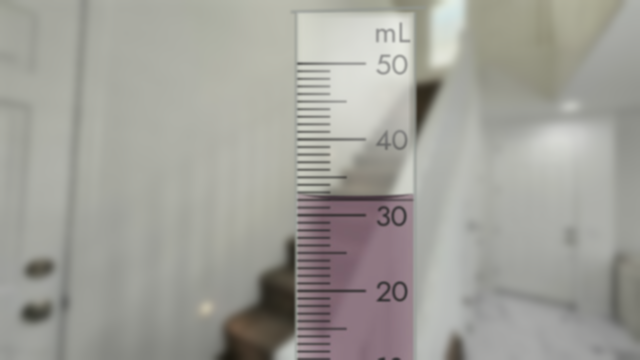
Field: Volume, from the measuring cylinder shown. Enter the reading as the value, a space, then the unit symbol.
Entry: 32 mL
